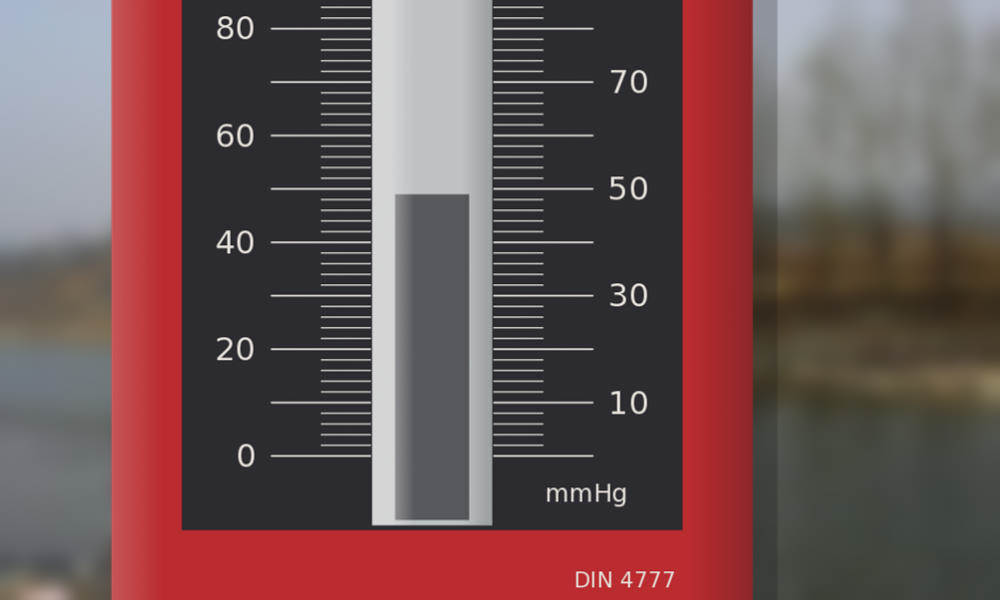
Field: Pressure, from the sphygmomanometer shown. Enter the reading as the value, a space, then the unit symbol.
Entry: 49 mmHg
